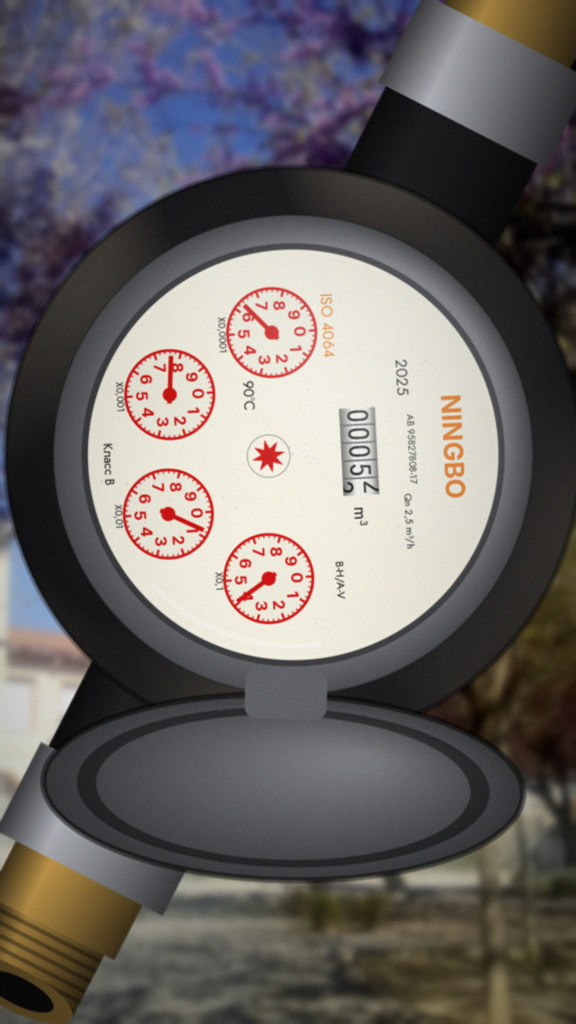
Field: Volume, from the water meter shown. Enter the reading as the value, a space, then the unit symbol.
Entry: 52.4076 m³
